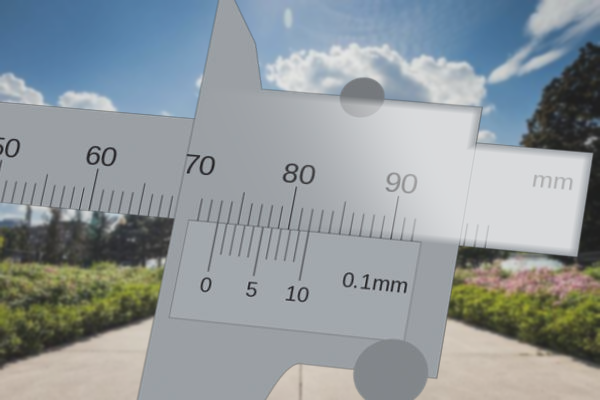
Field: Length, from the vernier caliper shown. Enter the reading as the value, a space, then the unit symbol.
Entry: 73.0 mm
